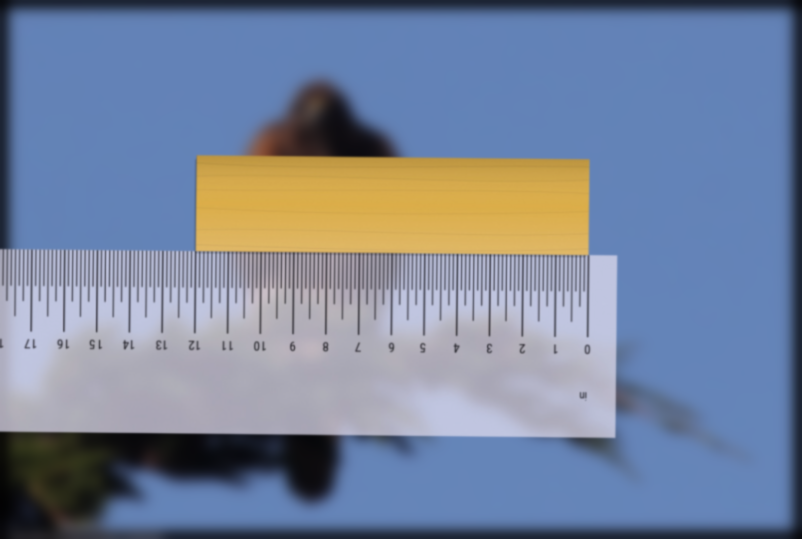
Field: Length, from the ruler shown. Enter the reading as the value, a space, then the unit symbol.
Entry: 12 in
